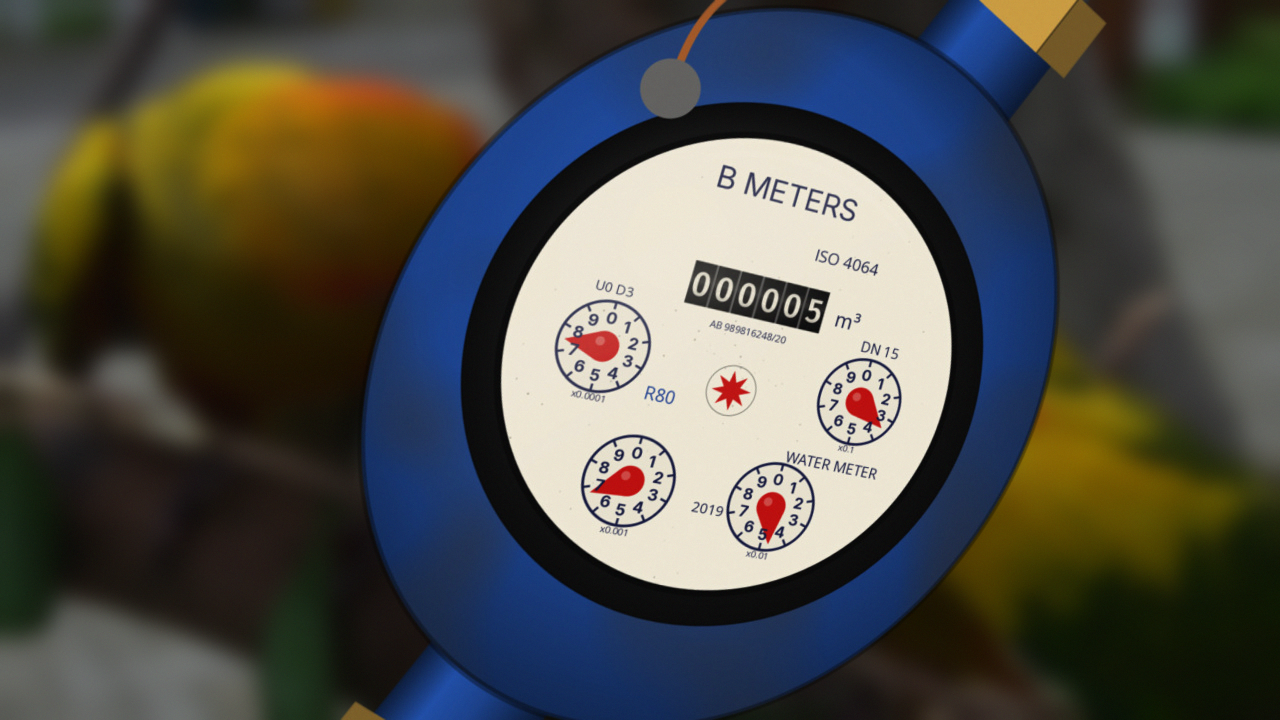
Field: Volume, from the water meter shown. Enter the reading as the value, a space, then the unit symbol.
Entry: 5.3467 m³
